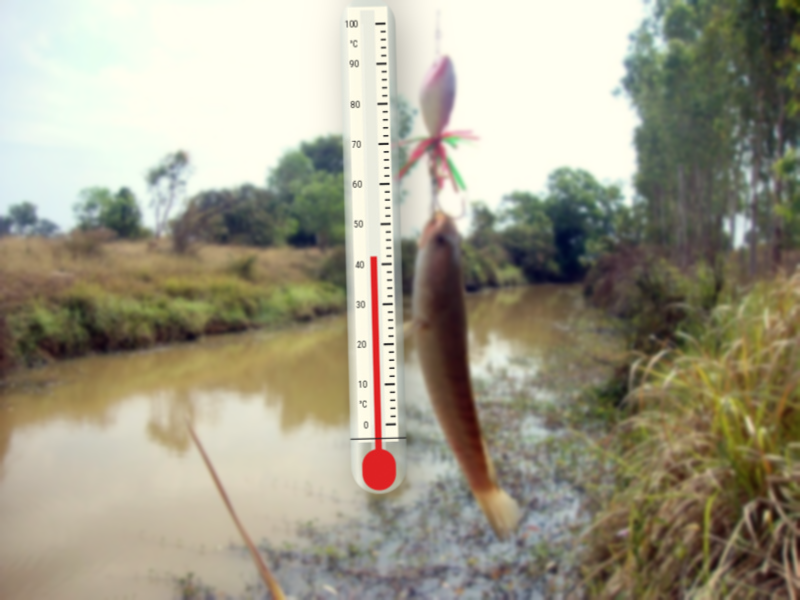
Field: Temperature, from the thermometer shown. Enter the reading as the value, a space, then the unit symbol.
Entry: 42 °C
